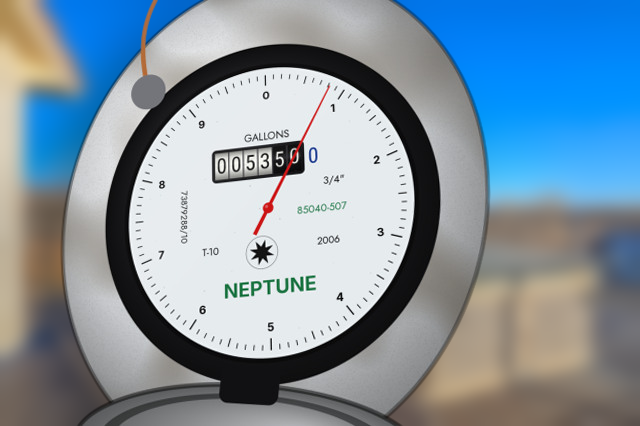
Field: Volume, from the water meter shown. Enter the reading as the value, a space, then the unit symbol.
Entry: 53500.8 gal
